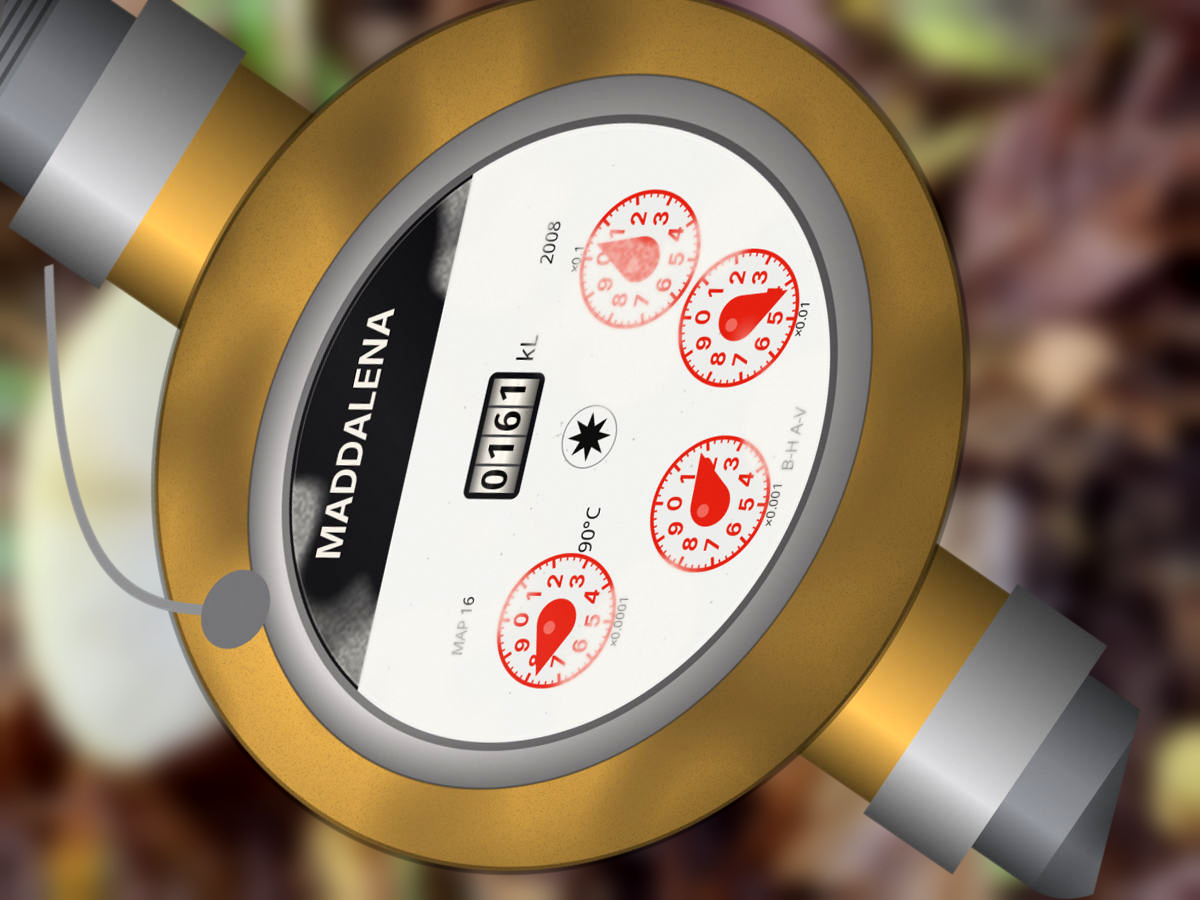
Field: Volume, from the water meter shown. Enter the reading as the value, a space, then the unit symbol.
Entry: 161.0417 kL
